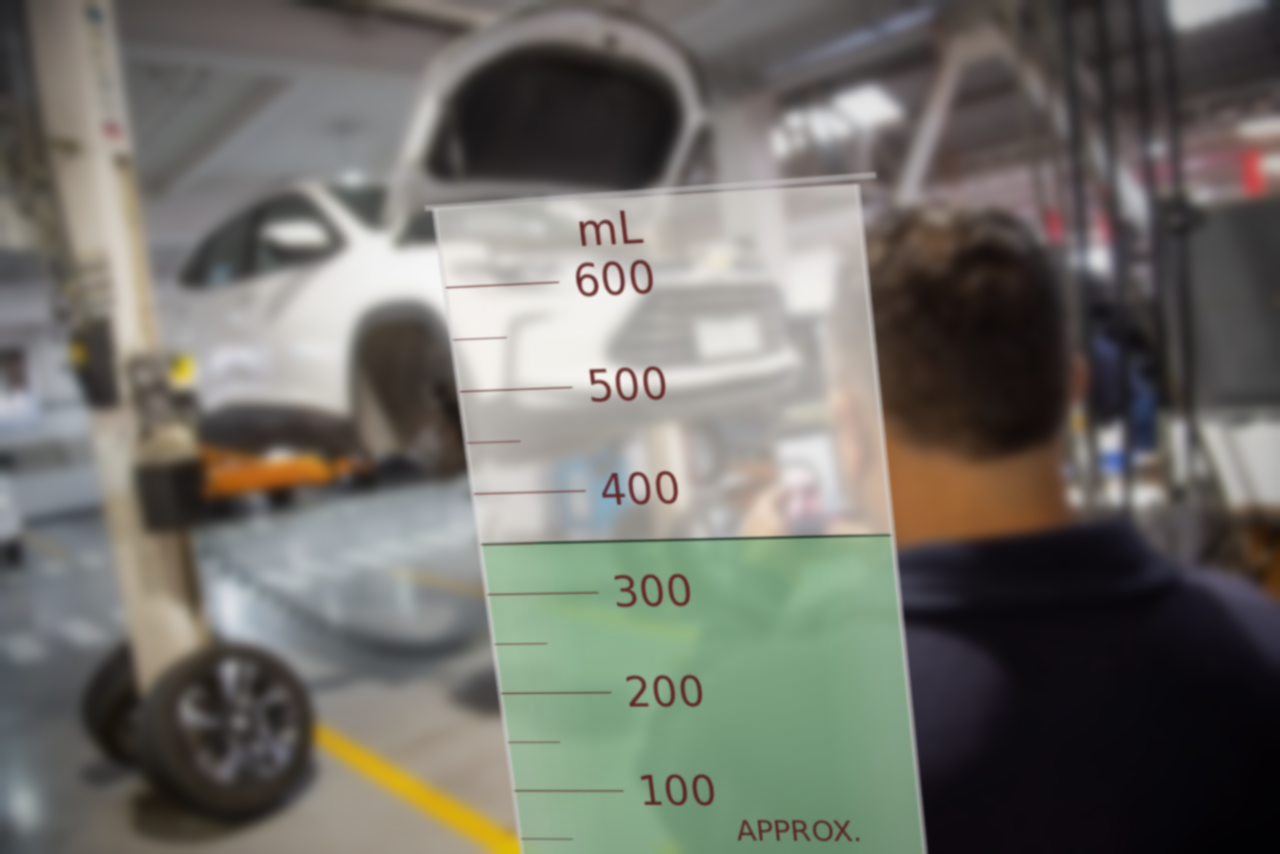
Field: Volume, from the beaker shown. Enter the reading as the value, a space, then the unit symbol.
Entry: 350 mL
